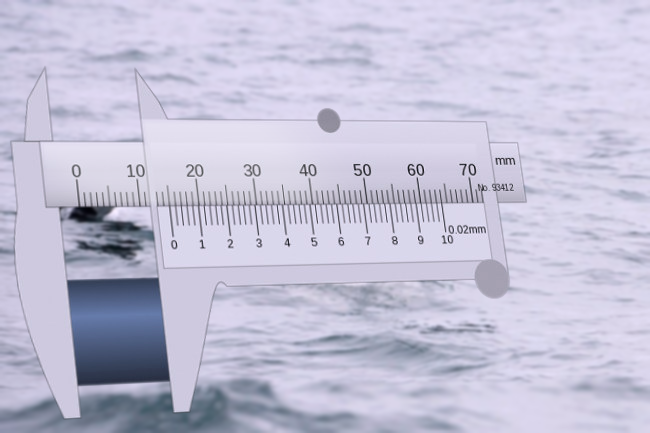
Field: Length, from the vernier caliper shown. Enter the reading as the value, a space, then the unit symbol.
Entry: 15.0 mm
